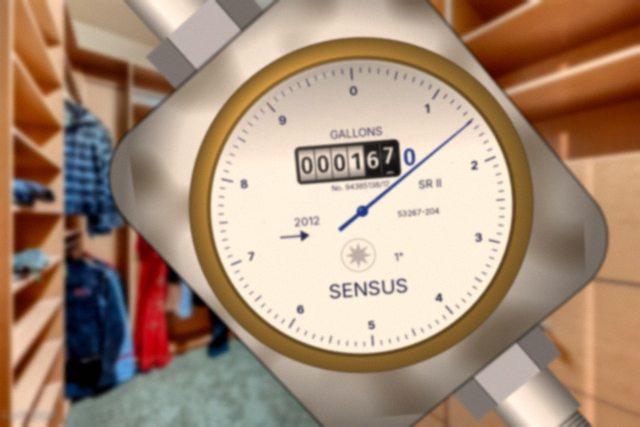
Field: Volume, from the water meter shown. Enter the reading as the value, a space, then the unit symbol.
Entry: 1671.5 gal
